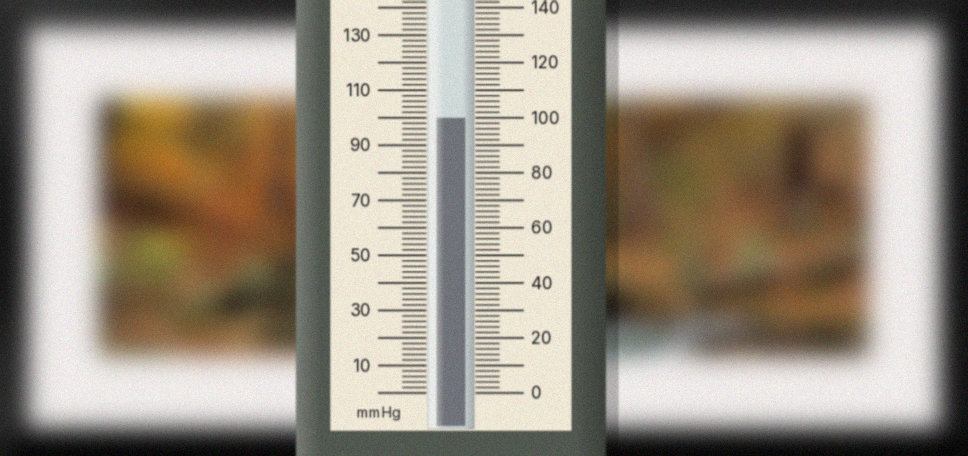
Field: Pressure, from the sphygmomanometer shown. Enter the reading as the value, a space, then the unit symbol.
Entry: 100 mmHg
